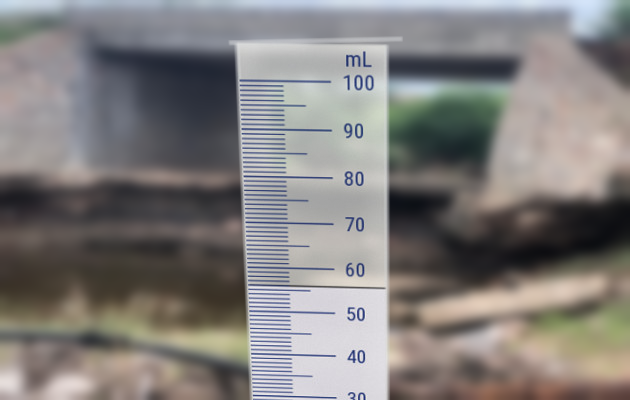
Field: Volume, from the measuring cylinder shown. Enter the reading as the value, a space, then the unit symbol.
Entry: 56 mL
